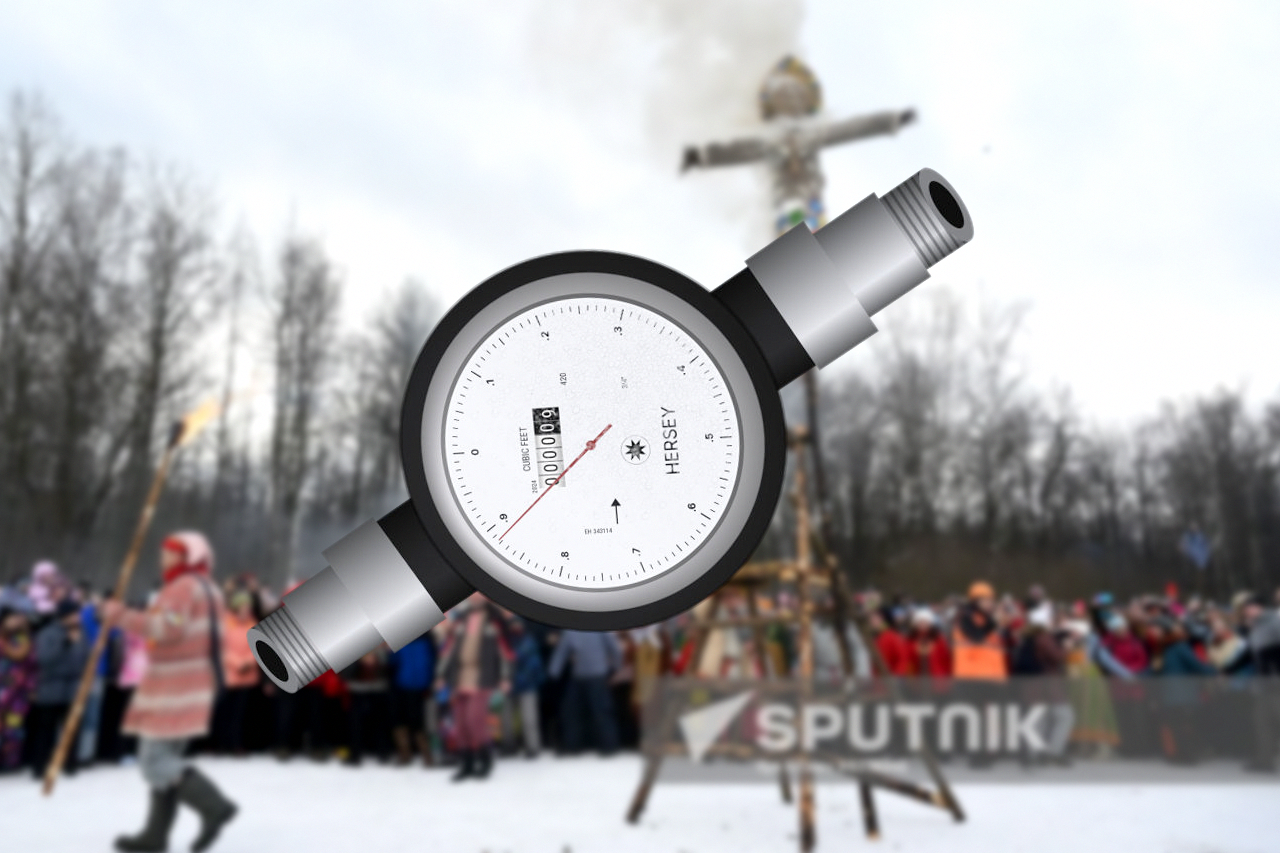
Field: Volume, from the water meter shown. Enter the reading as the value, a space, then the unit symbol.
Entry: 8.88 ft³
